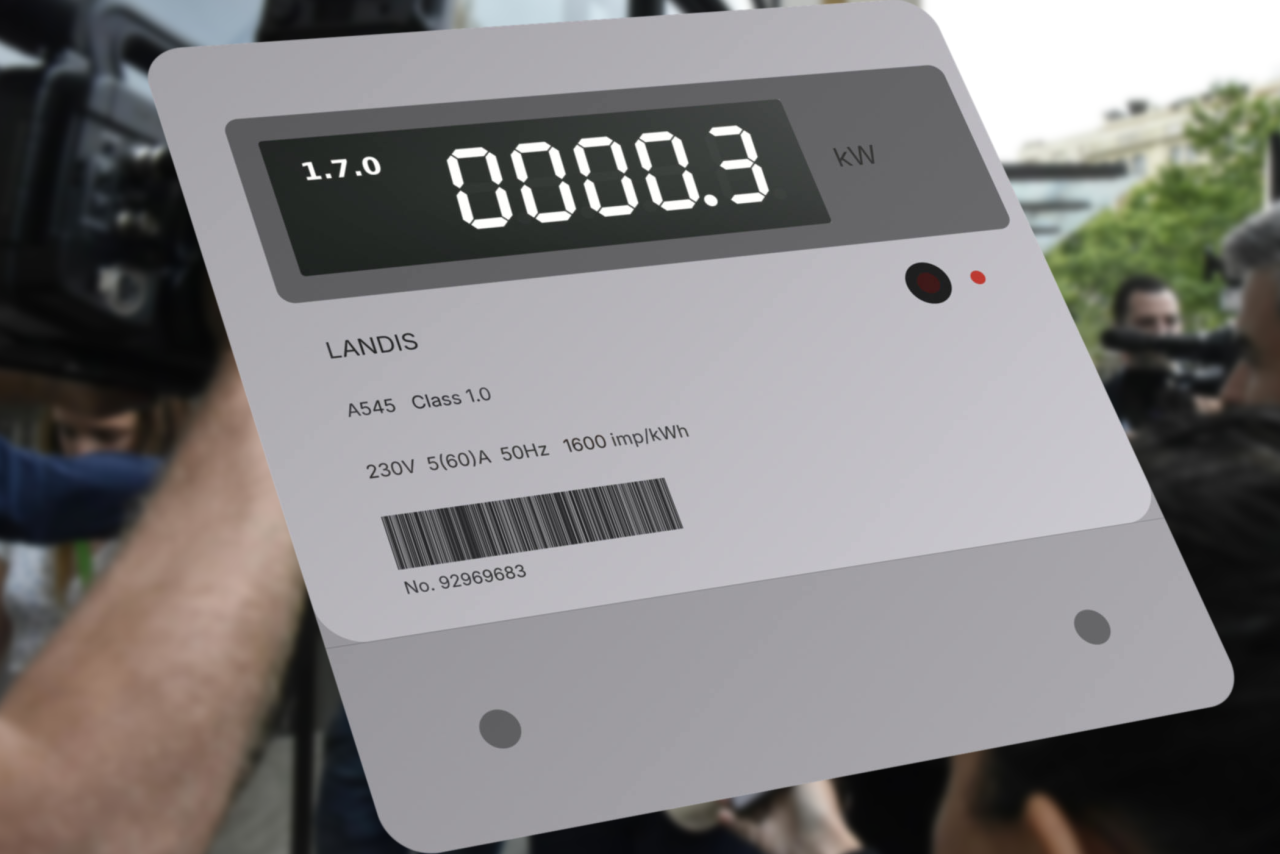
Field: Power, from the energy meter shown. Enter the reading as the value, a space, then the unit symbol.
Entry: 0.3 kW
